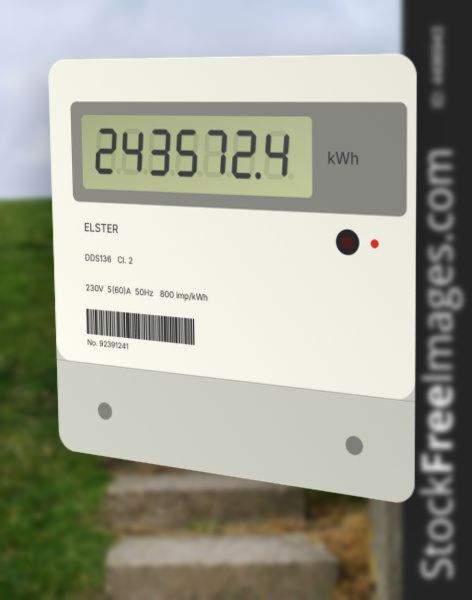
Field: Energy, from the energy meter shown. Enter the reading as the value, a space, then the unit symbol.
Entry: 243572.4 kWh
